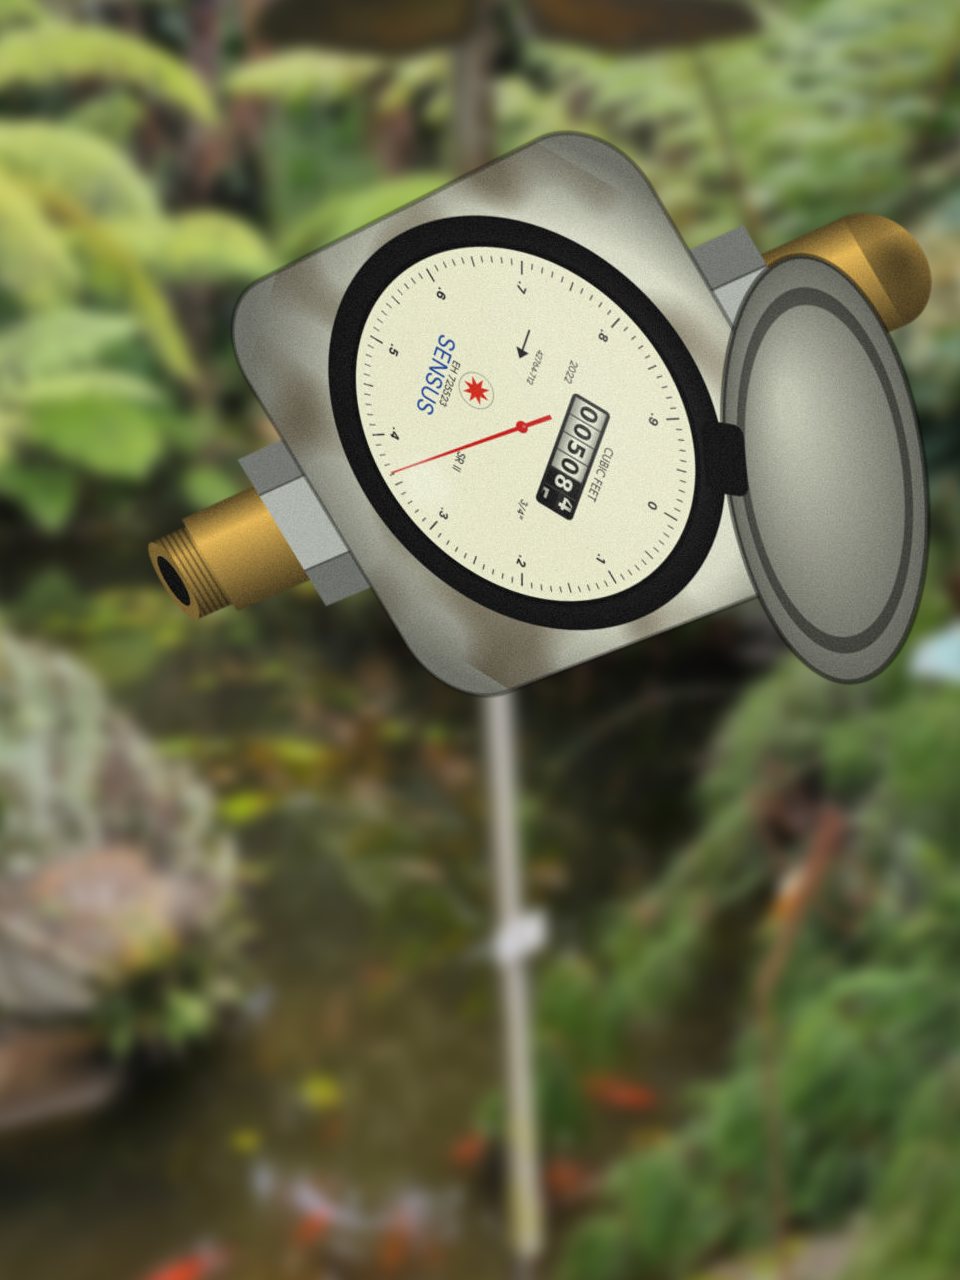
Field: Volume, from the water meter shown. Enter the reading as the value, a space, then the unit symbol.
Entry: 5084.36 ft³
